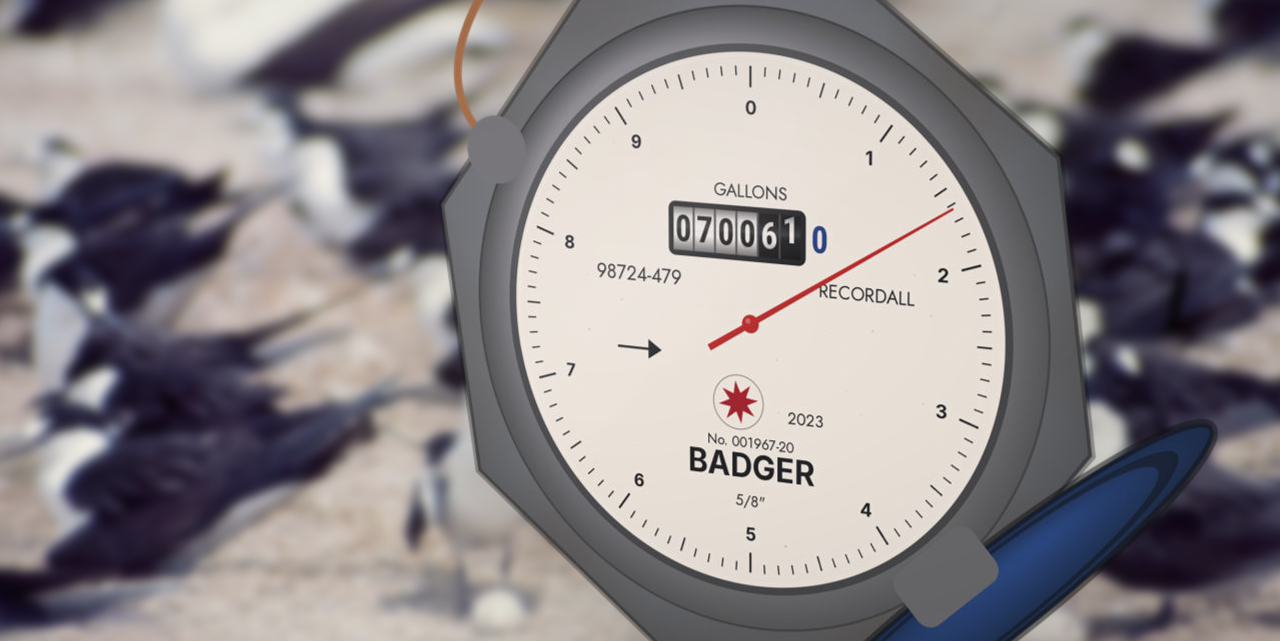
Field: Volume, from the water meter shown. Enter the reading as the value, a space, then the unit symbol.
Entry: 700611.6 gal
